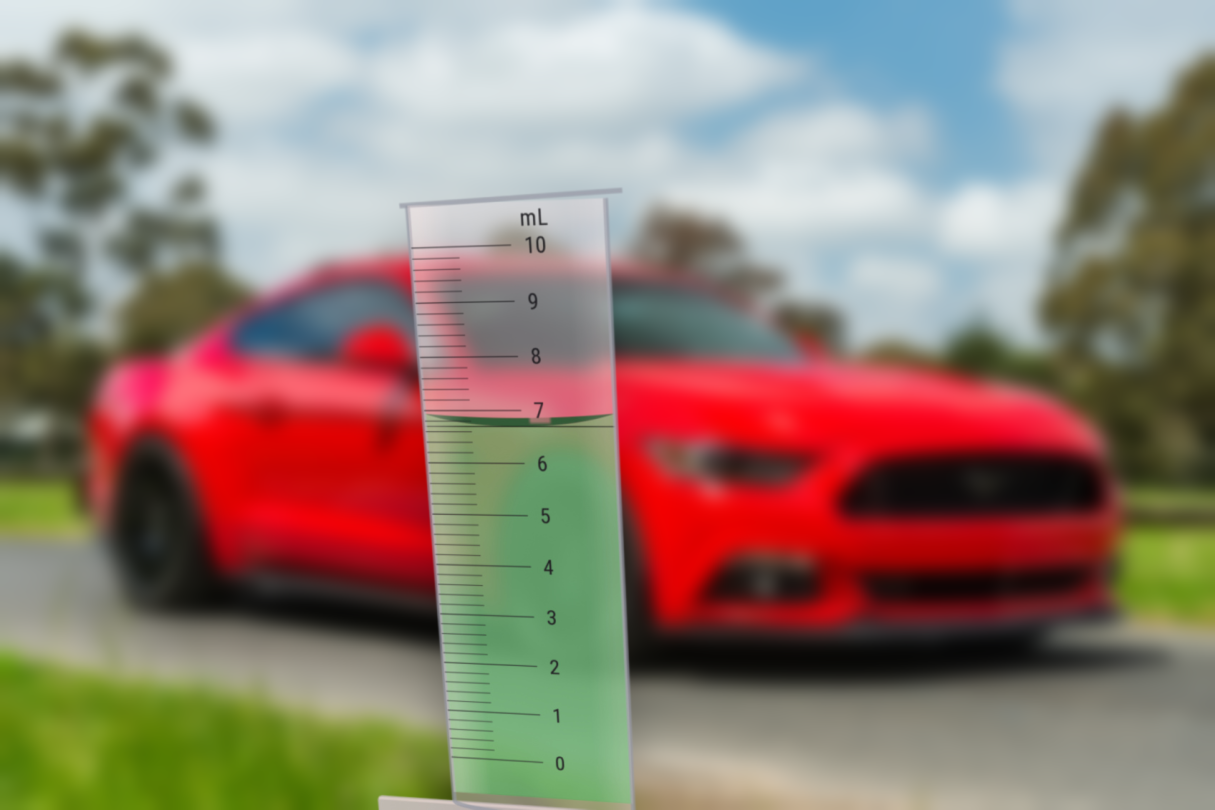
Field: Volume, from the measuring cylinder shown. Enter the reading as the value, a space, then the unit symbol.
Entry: 6.7 mL
